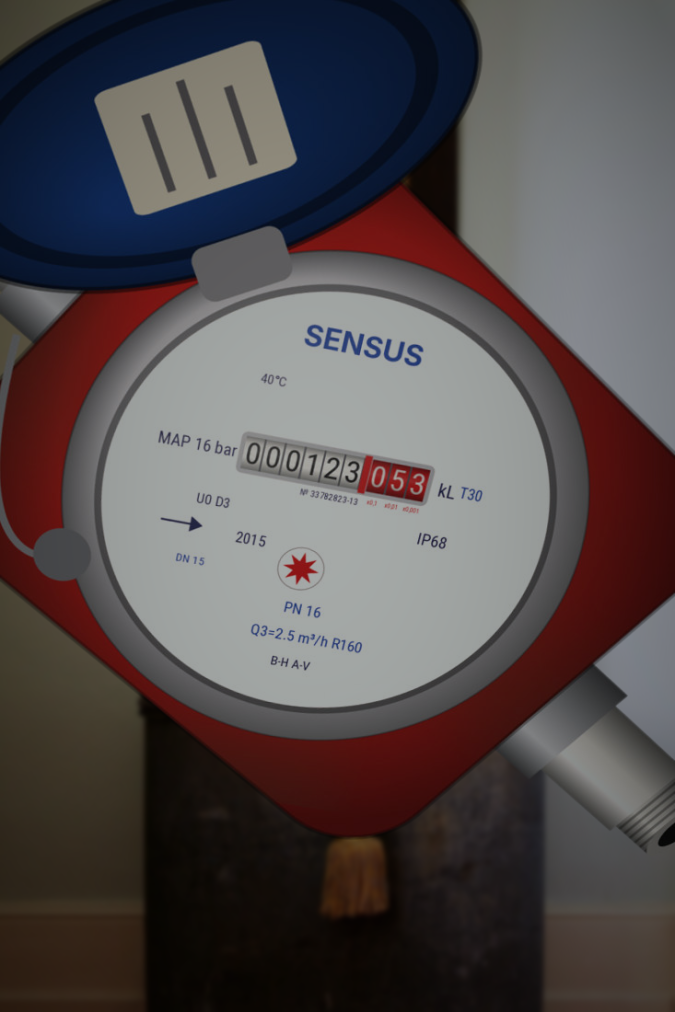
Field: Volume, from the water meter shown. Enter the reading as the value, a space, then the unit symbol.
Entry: 123.053 kL
